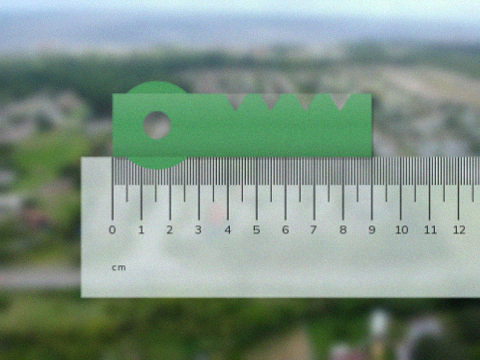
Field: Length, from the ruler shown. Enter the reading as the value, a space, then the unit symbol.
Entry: 9 cm
